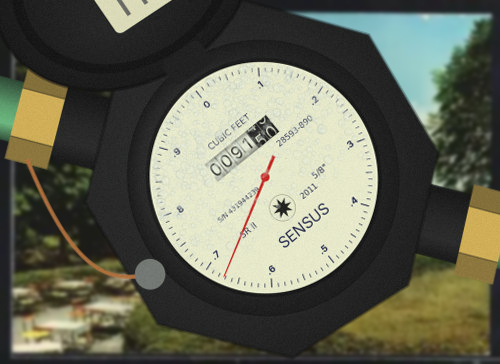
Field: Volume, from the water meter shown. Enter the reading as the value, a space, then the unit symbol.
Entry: 9149.67 ft³
